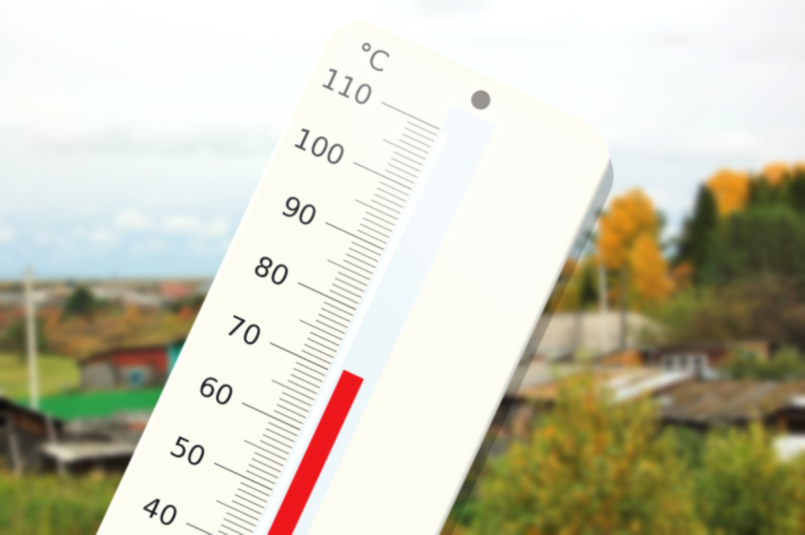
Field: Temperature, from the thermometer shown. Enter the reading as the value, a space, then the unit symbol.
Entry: 71 °C
